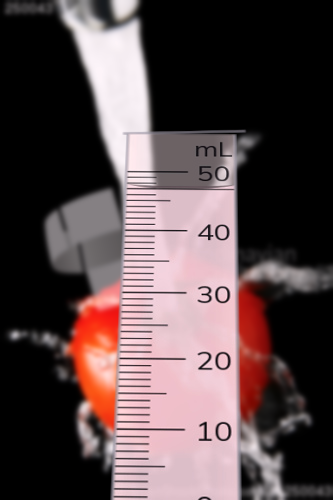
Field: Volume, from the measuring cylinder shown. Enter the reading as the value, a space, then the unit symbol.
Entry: 47 mL
